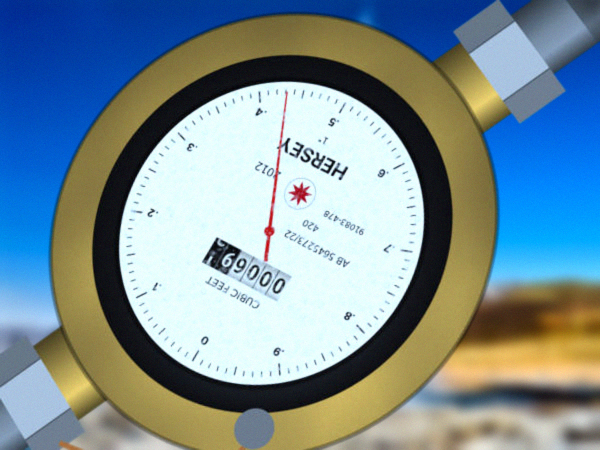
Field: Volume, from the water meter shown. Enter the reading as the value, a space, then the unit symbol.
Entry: 691.43 ft³
